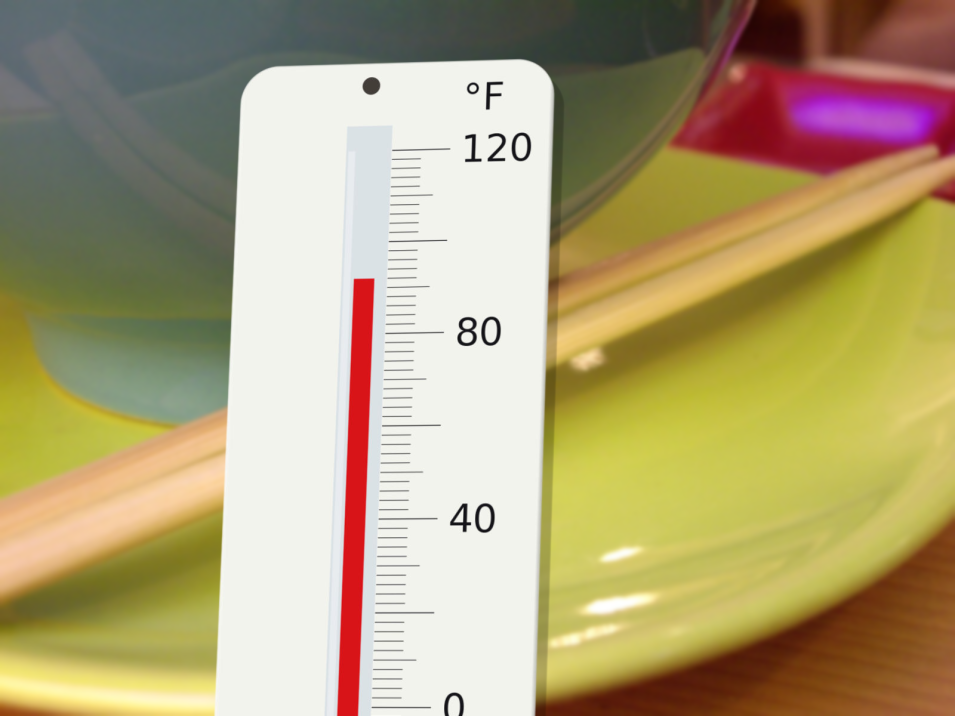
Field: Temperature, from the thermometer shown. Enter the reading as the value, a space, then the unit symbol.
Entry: 92 °F
